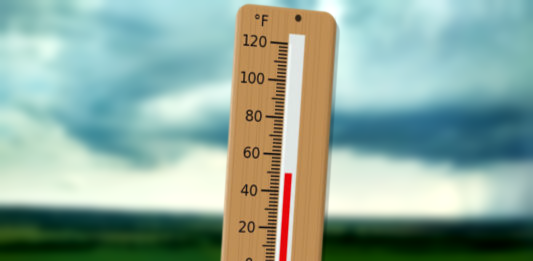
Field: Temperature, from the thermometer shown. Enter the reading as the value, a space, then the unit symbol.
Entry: 50 °F
